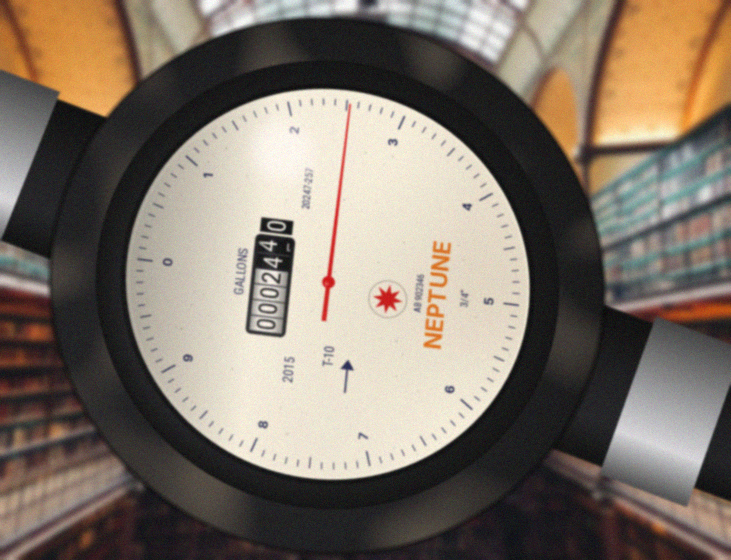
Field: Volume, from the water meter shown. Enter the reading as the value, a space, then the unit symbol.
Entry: 2442.5 gal
